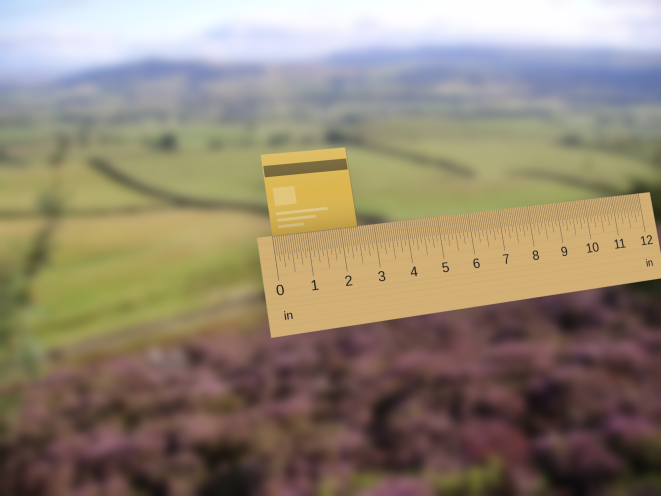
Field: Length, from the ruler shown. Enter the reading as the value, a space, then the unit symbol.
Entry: 2.5 in
